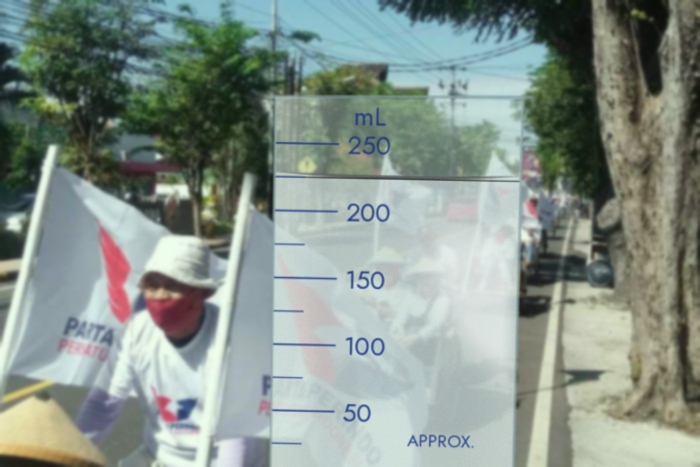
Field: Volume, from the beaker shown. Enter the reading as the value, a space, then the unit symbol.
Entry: 225 mL
